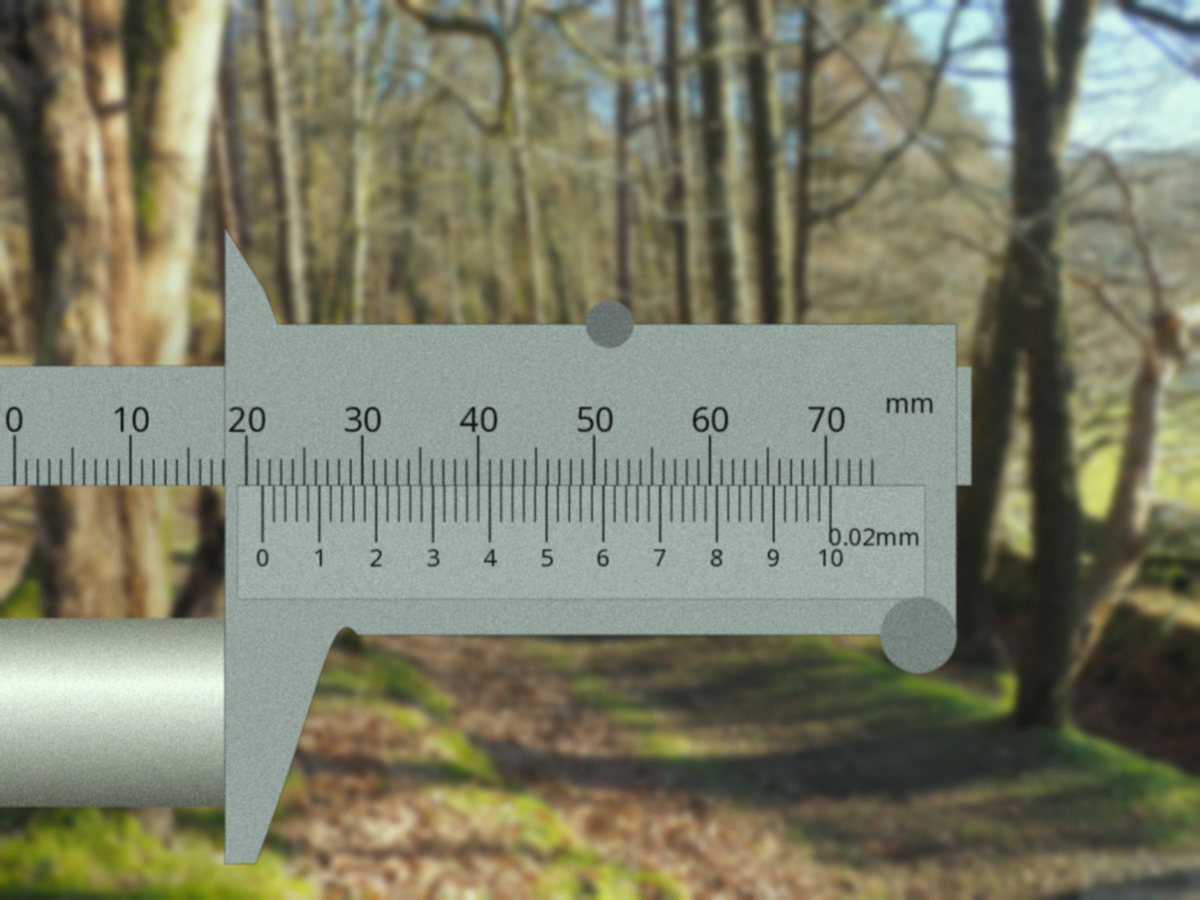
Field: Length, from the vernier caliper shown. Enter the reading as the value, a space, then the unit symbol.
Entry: 21.4 mm
